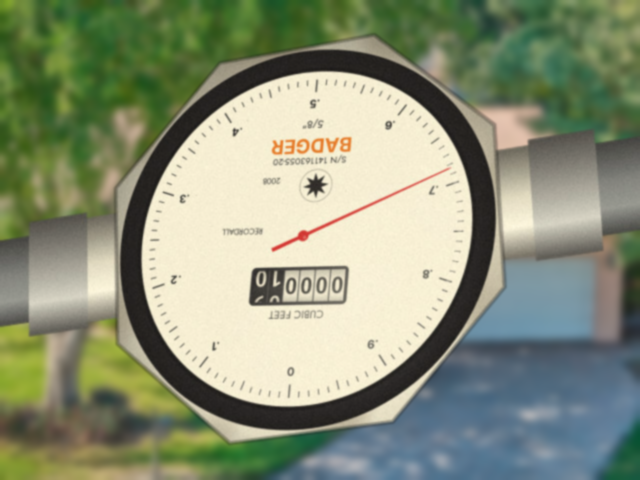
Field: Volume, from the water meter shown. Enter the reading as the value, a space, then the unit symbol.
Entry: 9.68 ft³
